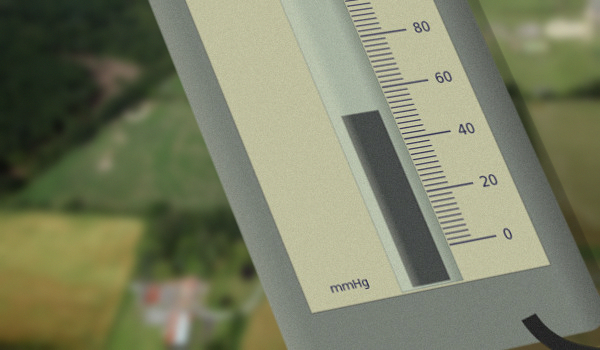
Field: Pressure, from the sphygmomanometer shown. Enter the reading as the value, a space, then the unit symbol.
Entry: 52 mmHg
